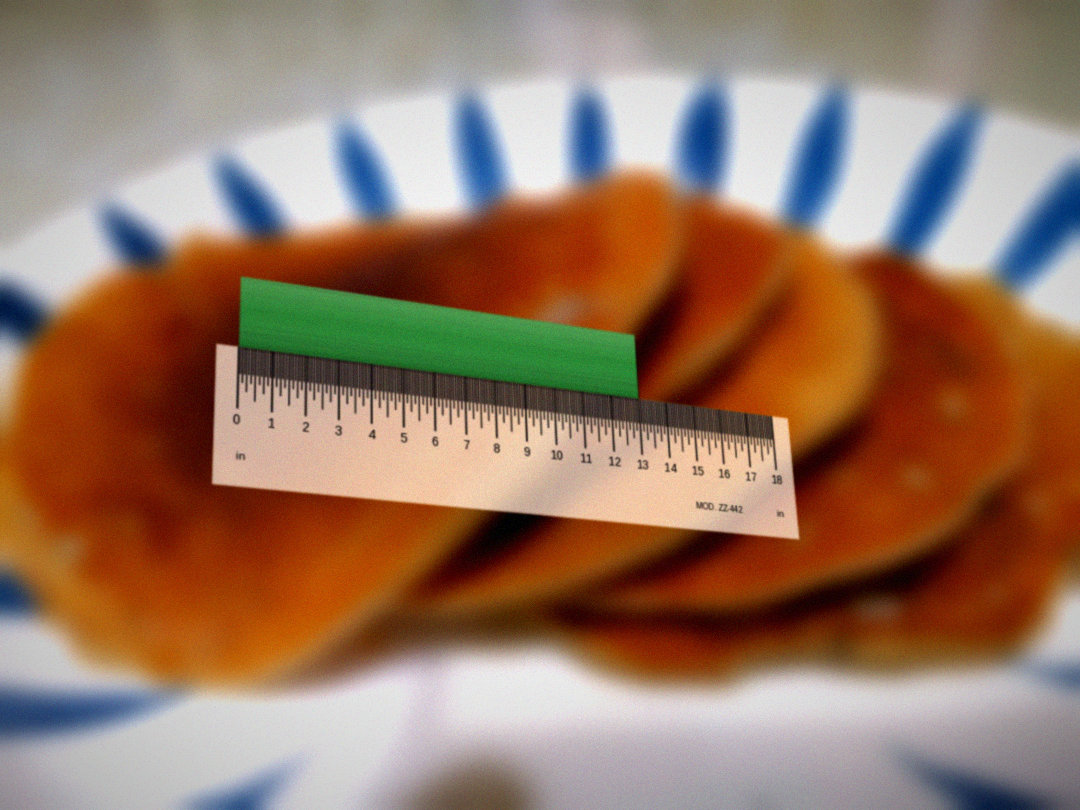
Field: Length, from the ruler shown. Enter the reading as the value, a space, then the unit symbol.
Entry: 13 in
